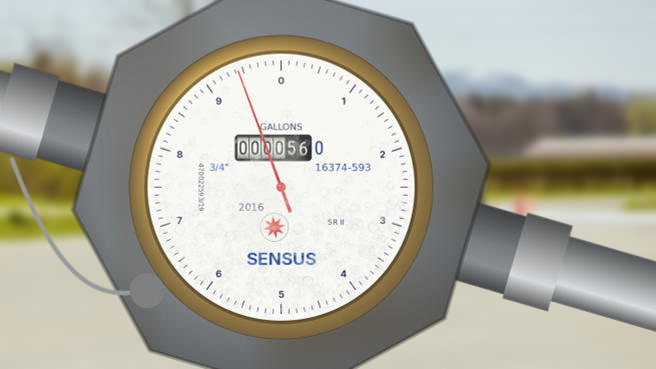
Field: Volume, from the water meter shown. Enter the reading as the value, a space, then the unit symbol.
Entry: 559.4 gal
